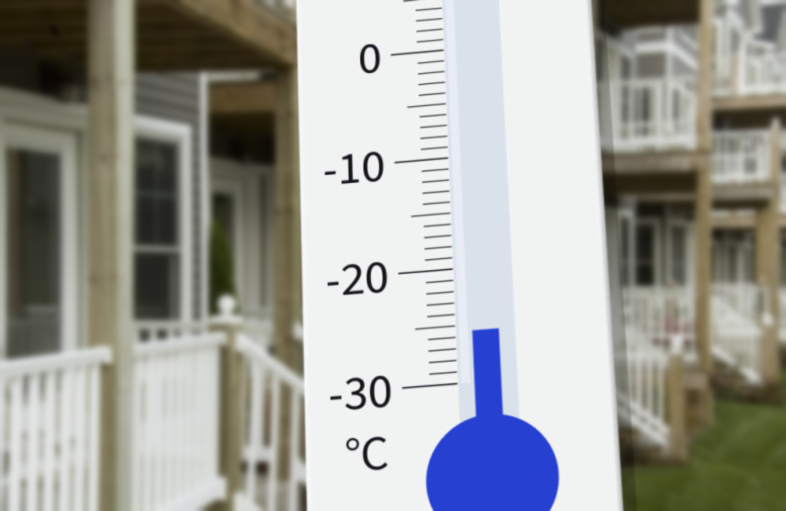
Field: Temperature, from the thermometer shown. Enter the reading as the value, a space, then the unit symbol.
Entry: -25.5 °C
